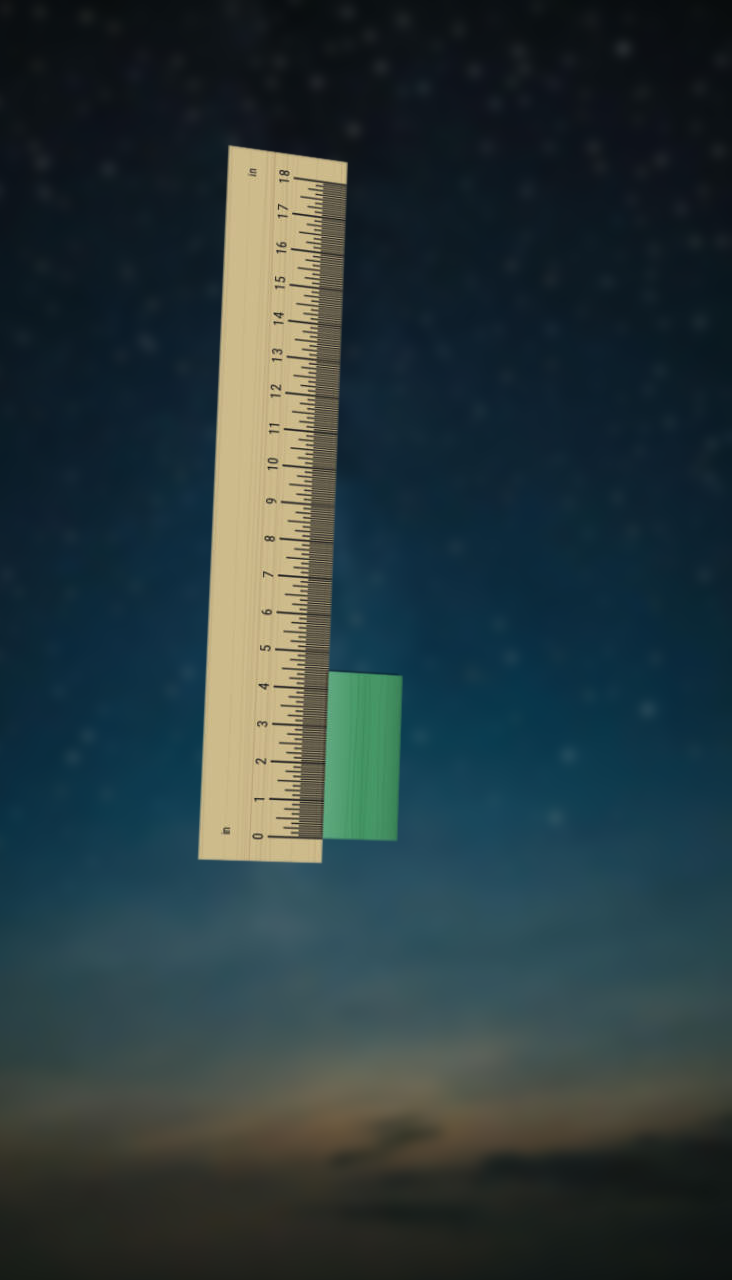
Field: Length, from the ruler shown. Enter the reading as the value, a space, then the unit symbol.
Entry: 4.5 in
